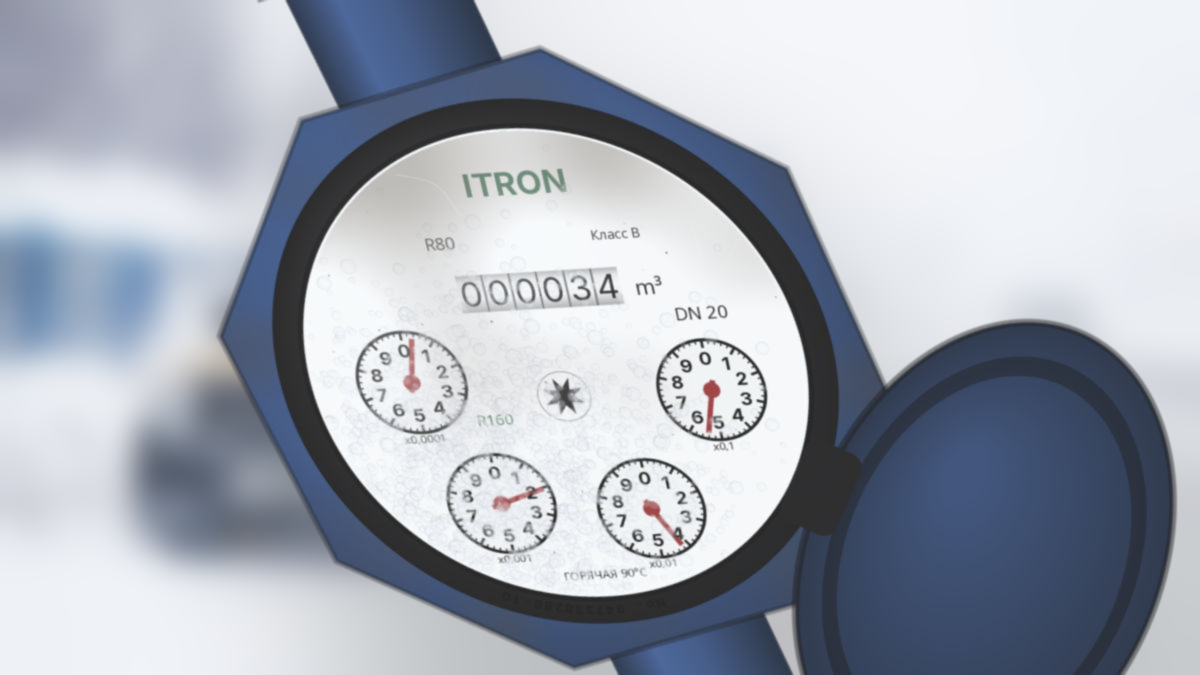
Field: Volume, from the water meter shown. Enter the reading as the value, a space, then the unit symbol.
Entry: 34.5420 m³
